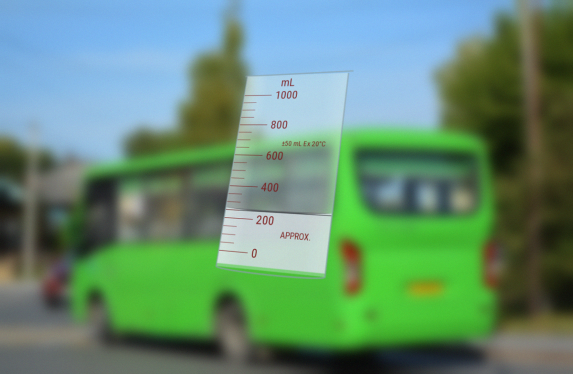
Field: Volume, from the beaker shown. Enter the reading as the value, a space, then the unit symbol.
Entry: 250 mL
